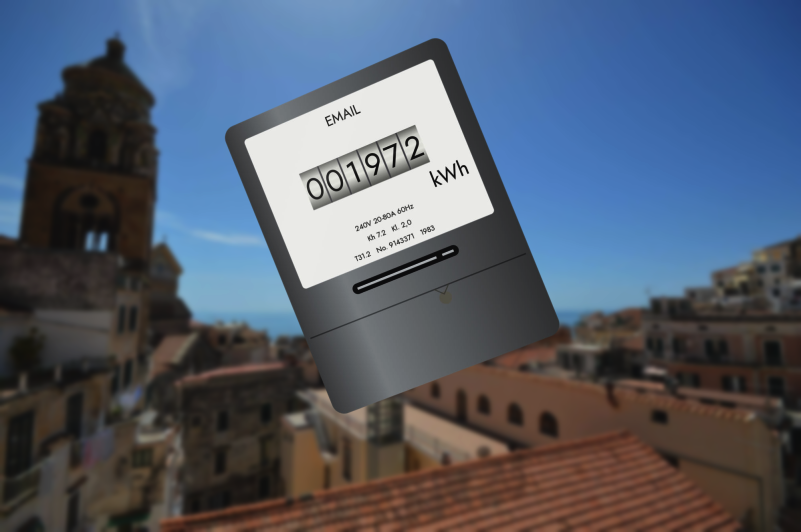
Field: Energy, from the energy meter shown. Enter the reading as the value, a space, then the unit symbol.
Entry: 1972 kWh
